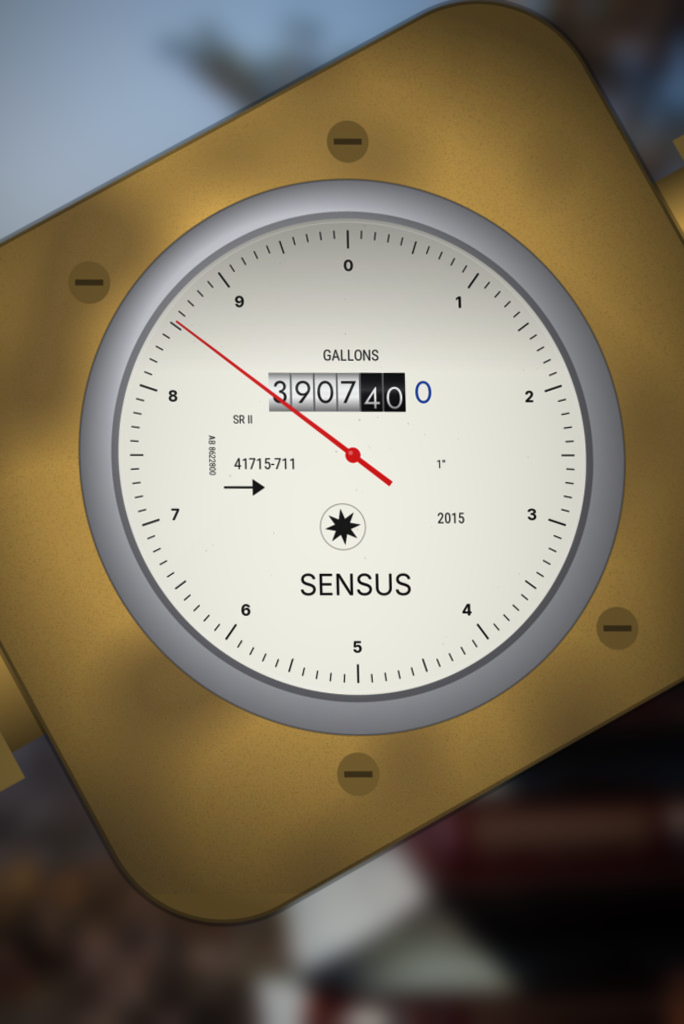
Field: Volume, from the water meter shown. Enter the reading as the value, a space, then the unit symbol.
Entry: 3907398.5 gal
